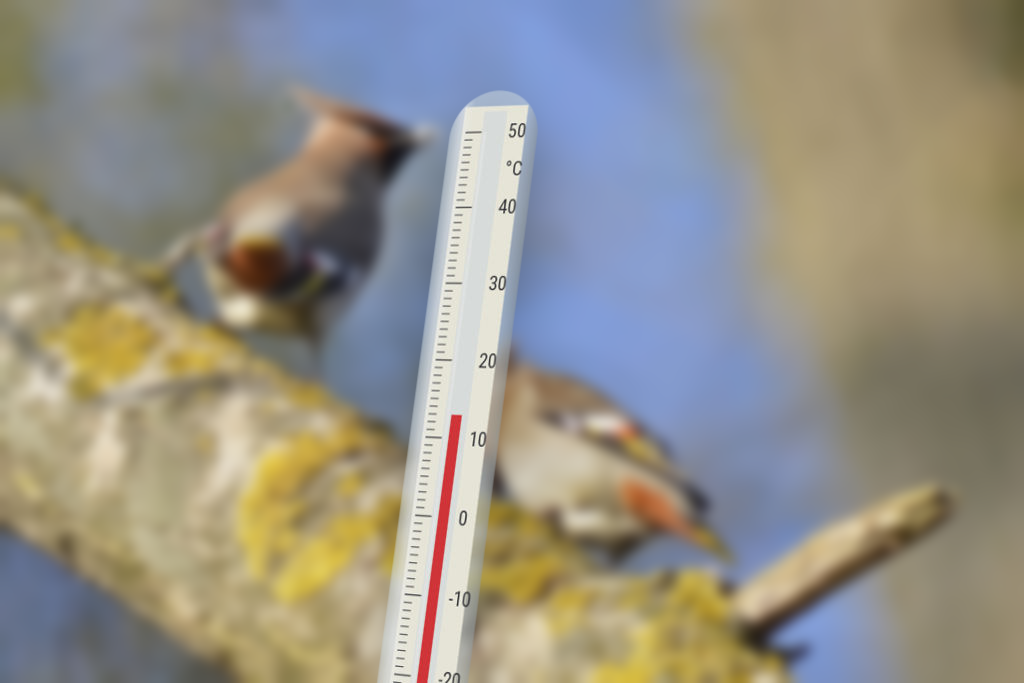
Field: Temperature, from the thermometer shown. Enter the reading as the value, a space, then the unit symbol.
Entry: 13 °C
